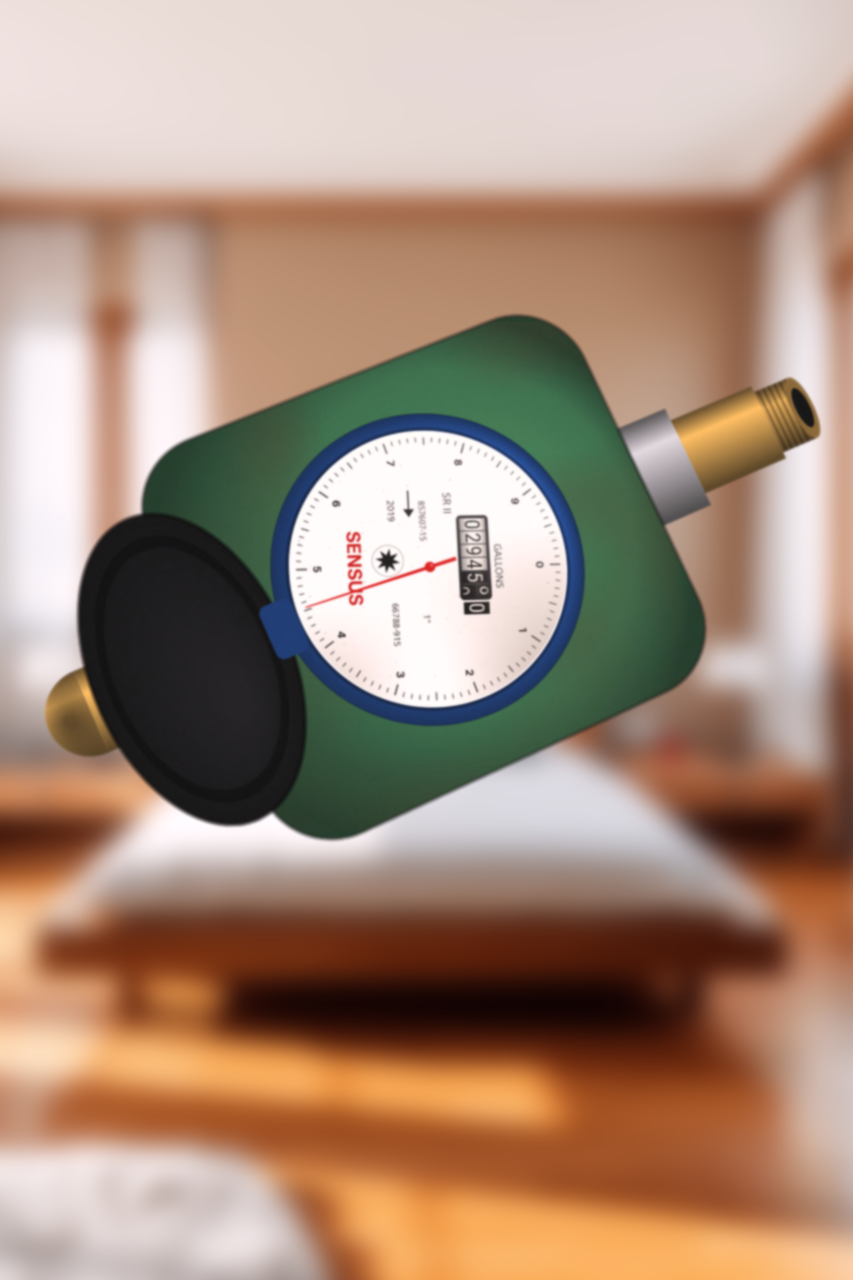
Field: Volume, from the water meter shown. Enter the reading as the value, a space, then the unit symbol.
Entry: 294584.5 gal
